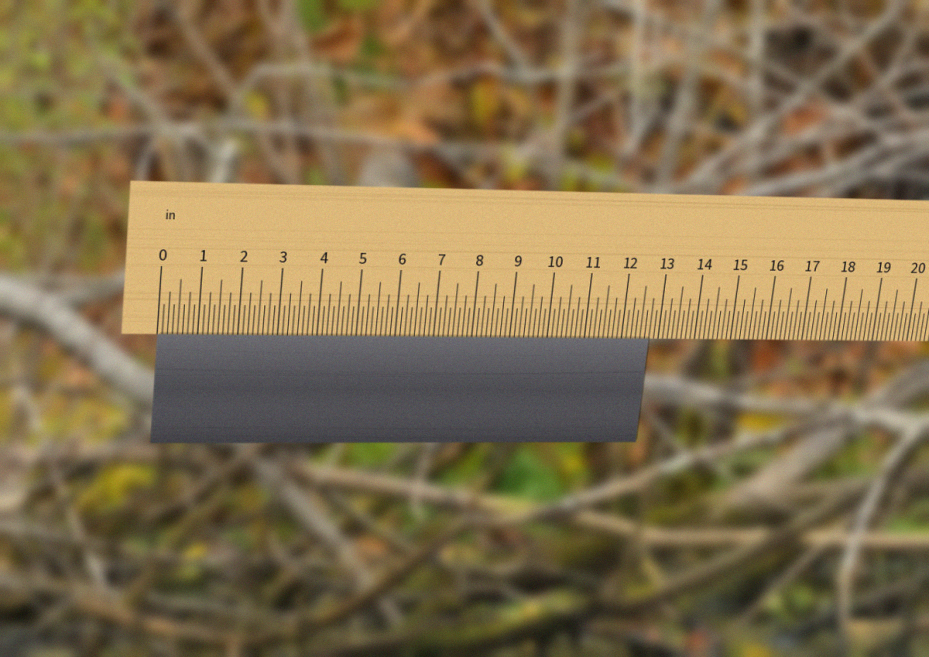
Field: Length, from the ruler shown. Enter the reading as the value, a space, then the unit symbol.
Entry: 12.75 in
